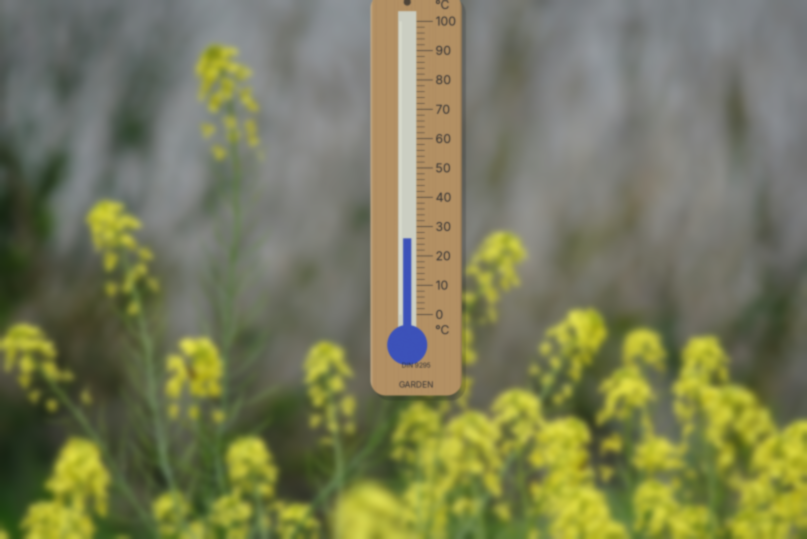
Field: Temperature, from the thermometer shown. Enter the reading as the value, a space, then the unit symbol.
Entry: 26 °C
